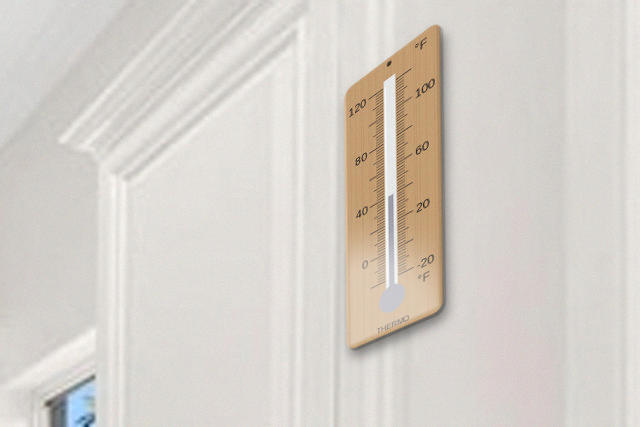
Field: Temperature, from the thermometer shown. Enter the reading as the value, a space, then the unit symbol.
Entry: 40 °F
